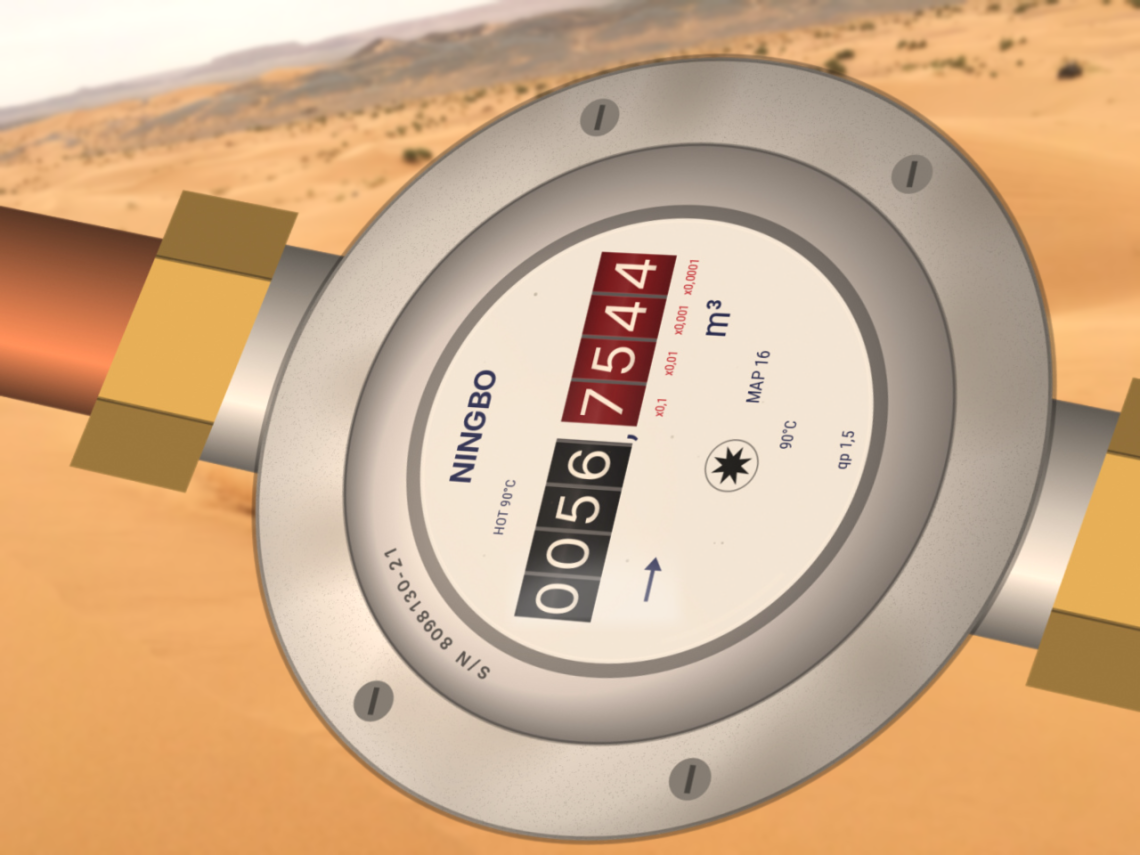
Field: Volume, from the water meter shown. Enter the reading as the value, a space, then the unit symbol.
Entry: 56.7544 m³
